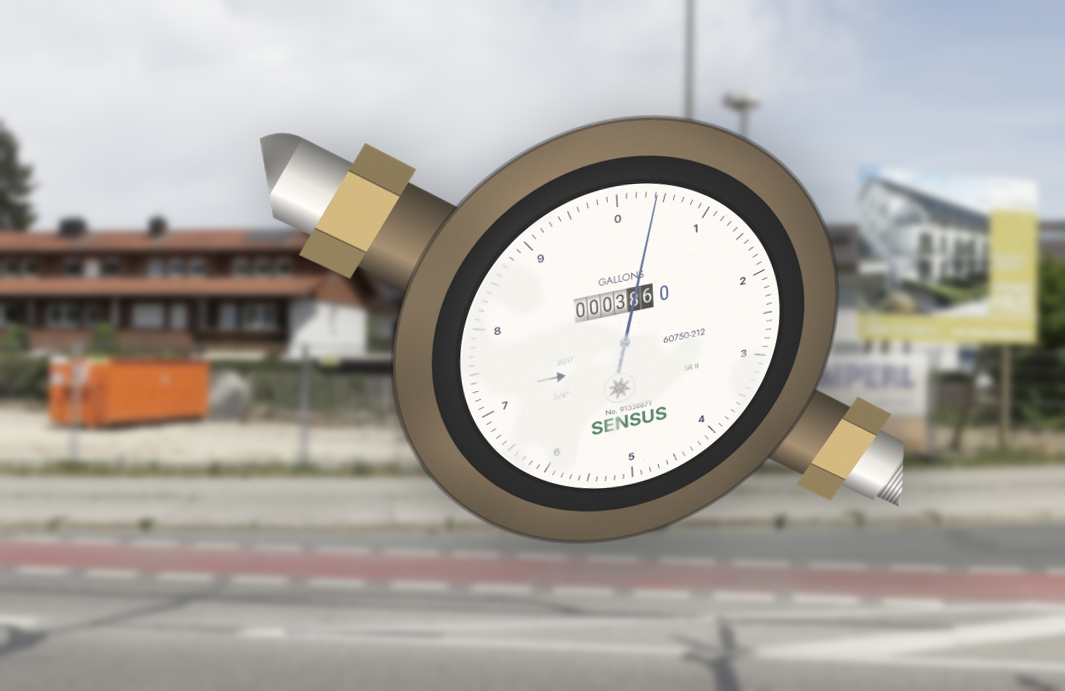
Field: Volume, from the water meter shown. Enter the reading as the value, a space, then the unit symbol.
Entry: 3860.4 gal
